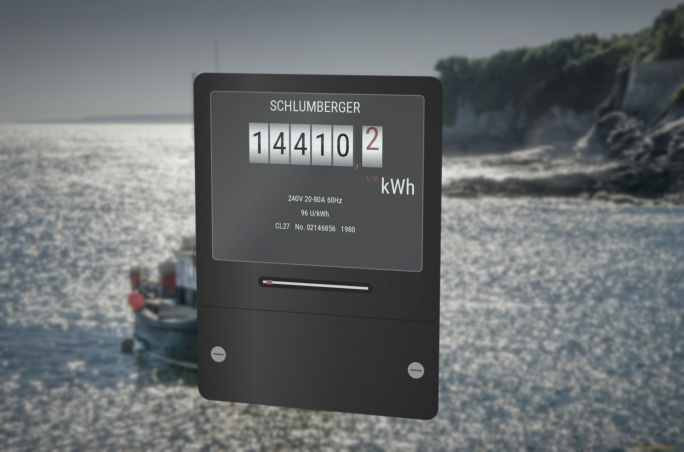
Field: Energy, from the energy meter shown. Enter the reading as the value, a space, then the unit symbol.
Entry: 14410.2 kWh
